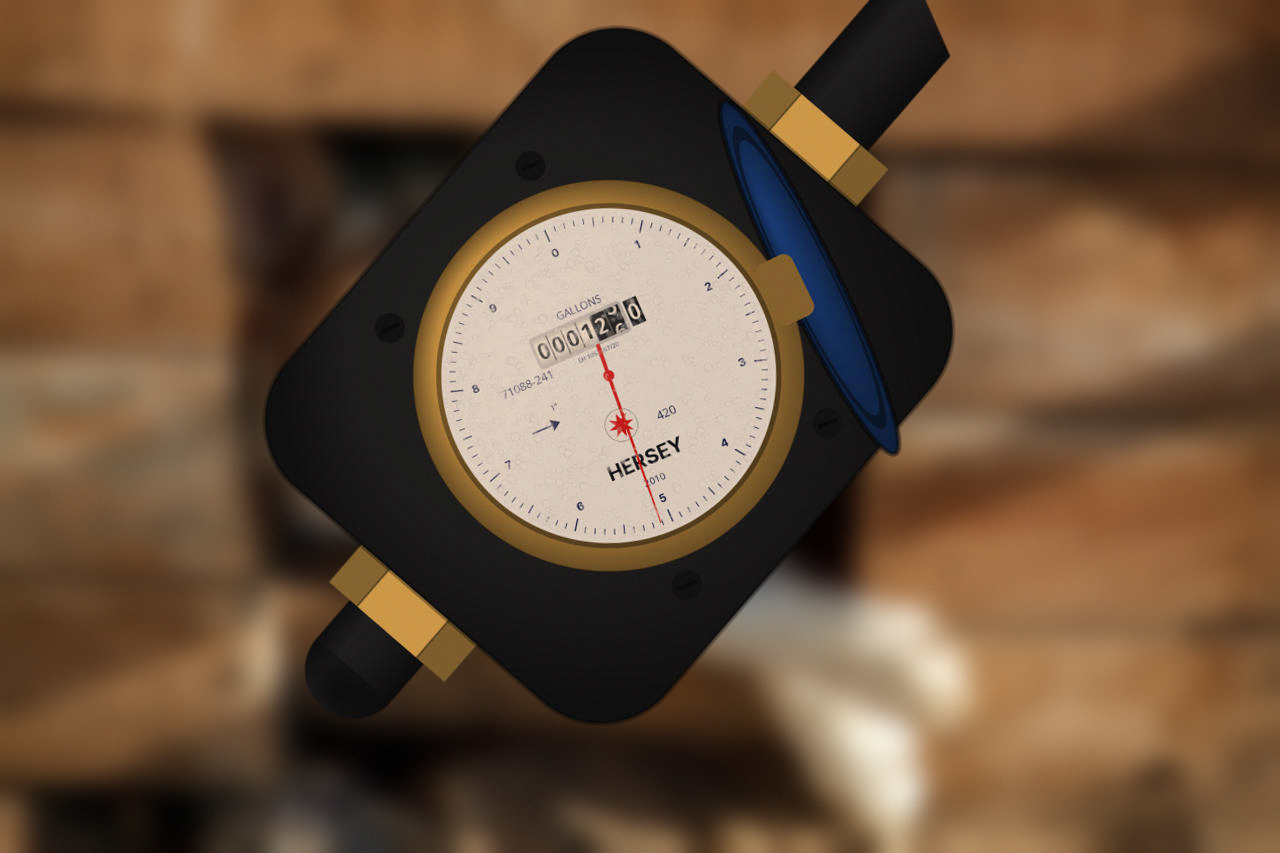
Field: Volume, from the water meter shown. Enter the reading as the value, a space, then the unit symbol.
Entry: 1255.1 gal
